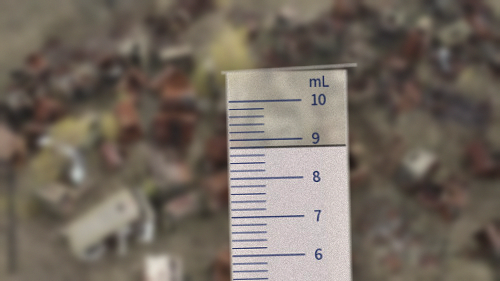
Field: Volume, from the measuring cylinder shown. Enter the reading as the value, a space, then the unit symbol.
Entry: 8.8 mL
